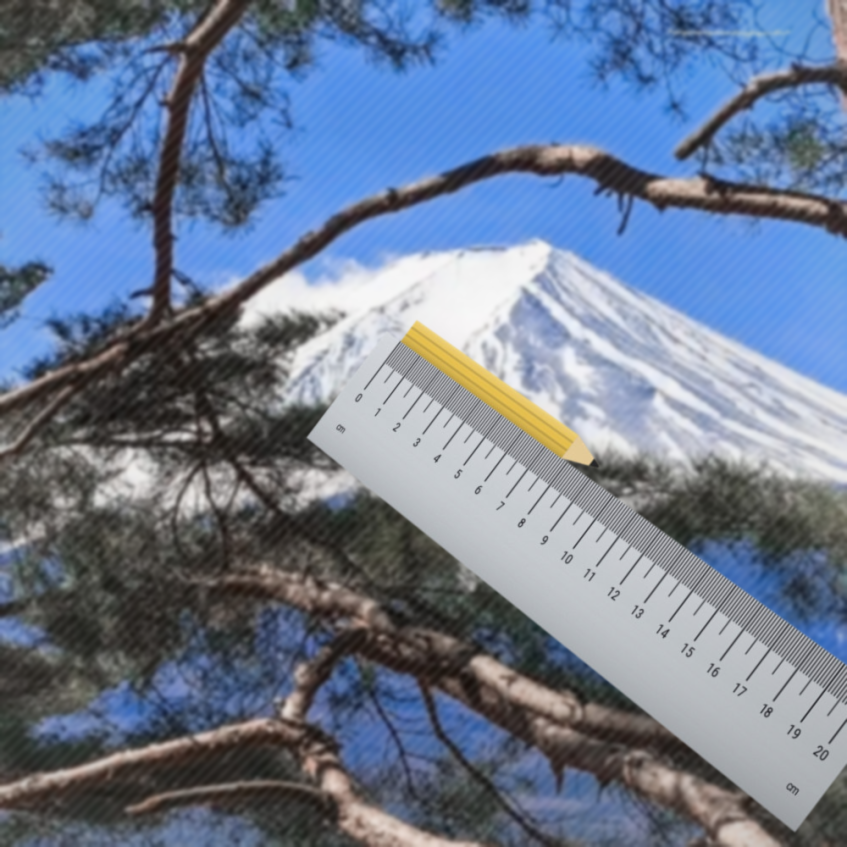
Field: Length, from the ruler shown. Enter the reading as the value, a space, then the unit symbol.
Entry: 9 cm
